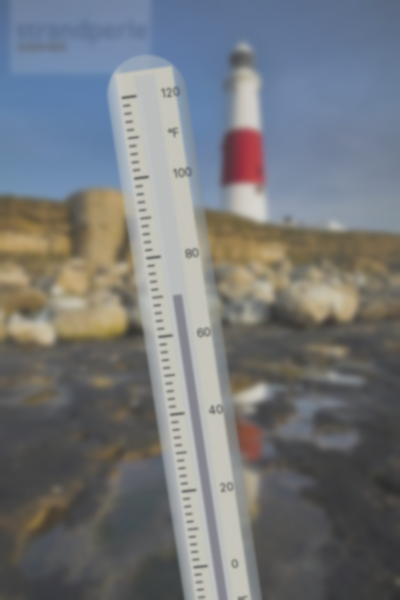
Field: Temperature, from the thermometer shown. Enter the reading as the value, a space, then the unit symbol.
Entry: 70 °F
